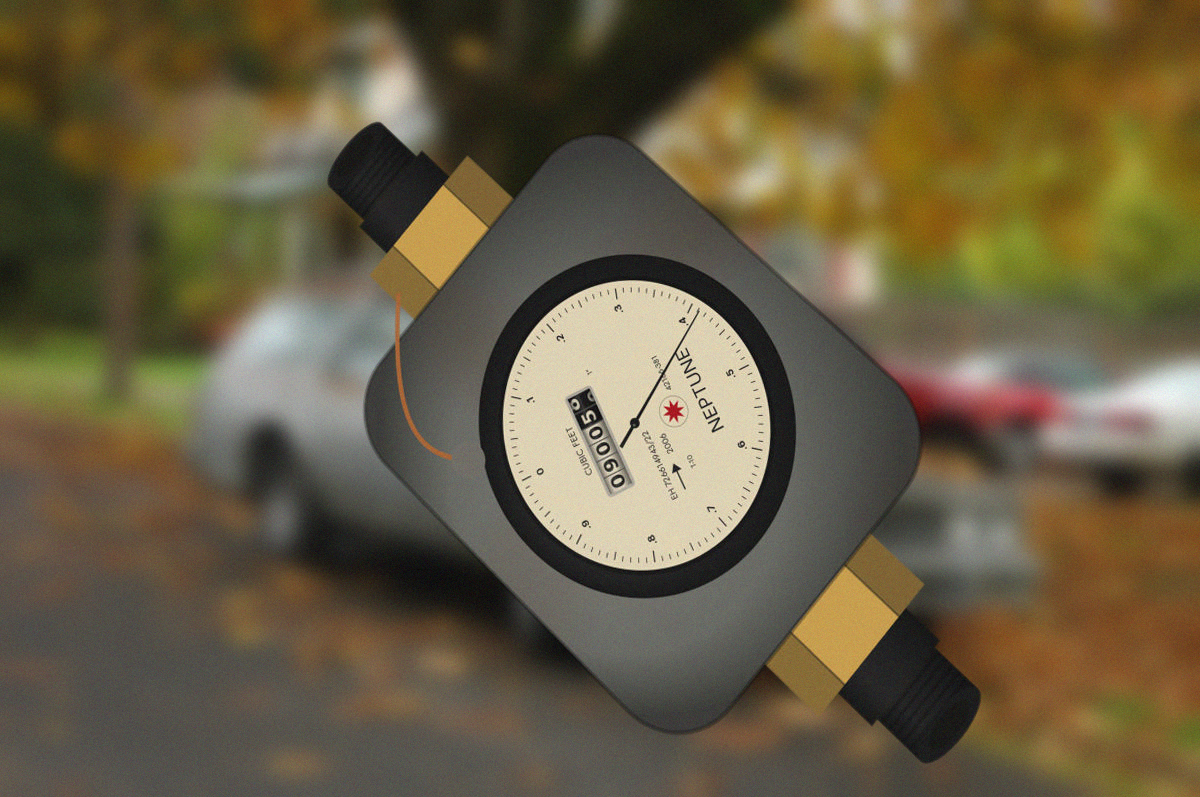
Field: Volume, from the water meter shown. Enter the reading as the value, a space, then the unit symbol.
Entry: 90058.41 ft³
